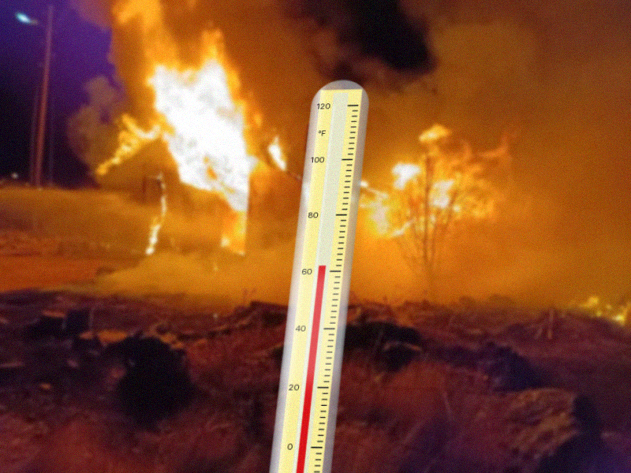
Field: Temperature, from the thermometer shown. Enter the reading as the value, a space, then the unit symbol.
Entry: 62 °F
